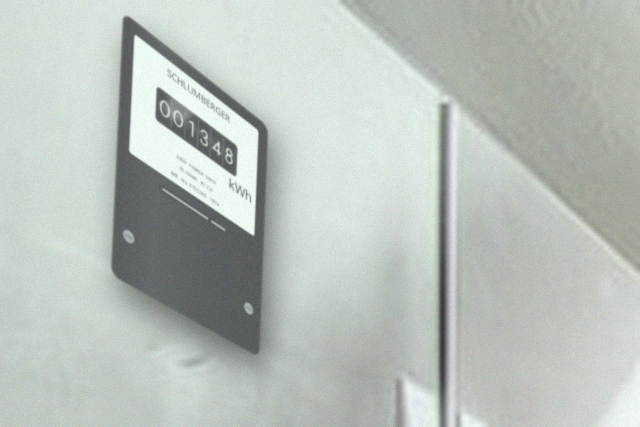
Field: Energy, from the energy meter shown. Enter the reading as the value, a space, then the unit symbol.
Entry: 1348 kWh
